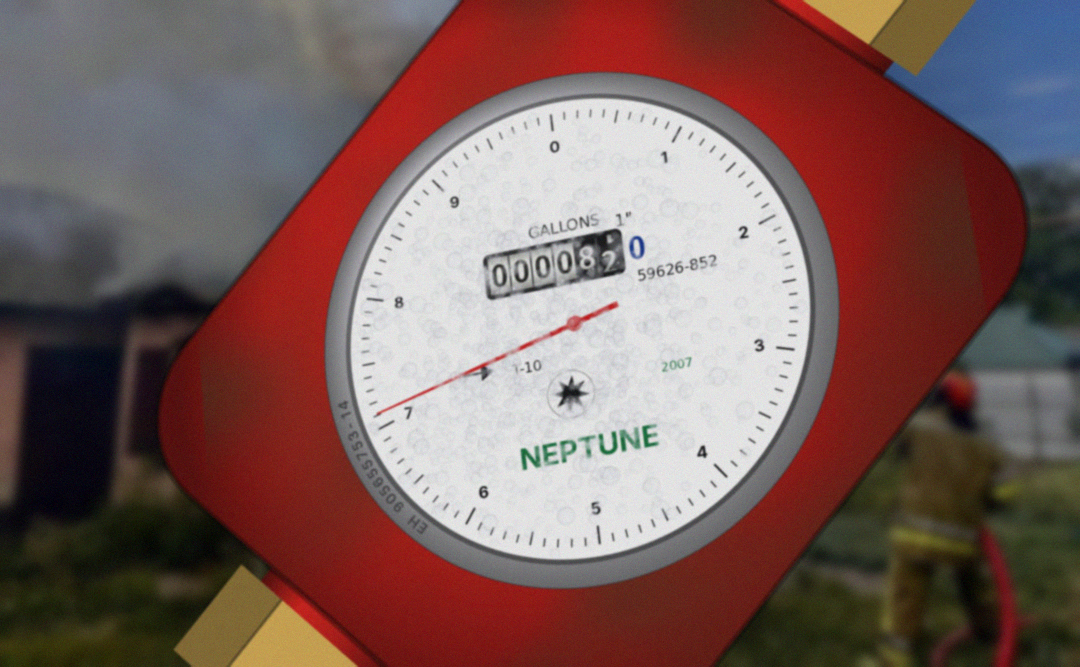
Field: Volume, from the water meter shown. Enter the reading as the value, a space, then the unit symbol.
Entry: 817.1 gal
